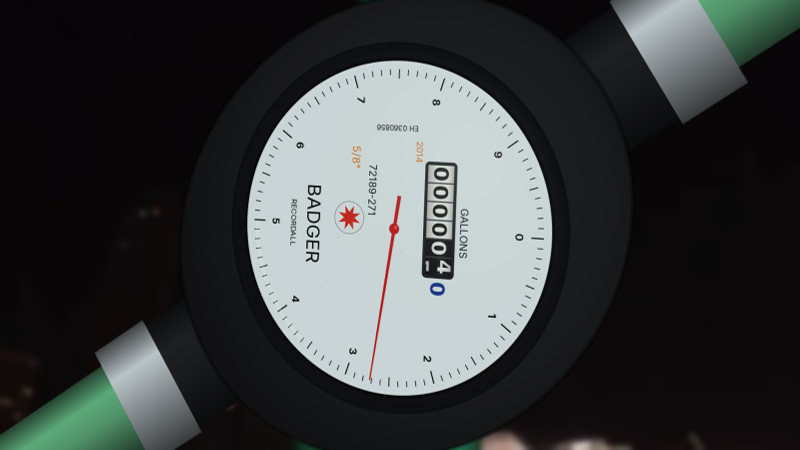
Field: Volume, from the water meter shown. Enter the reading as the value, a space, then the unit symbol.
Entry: 42.7 gal
